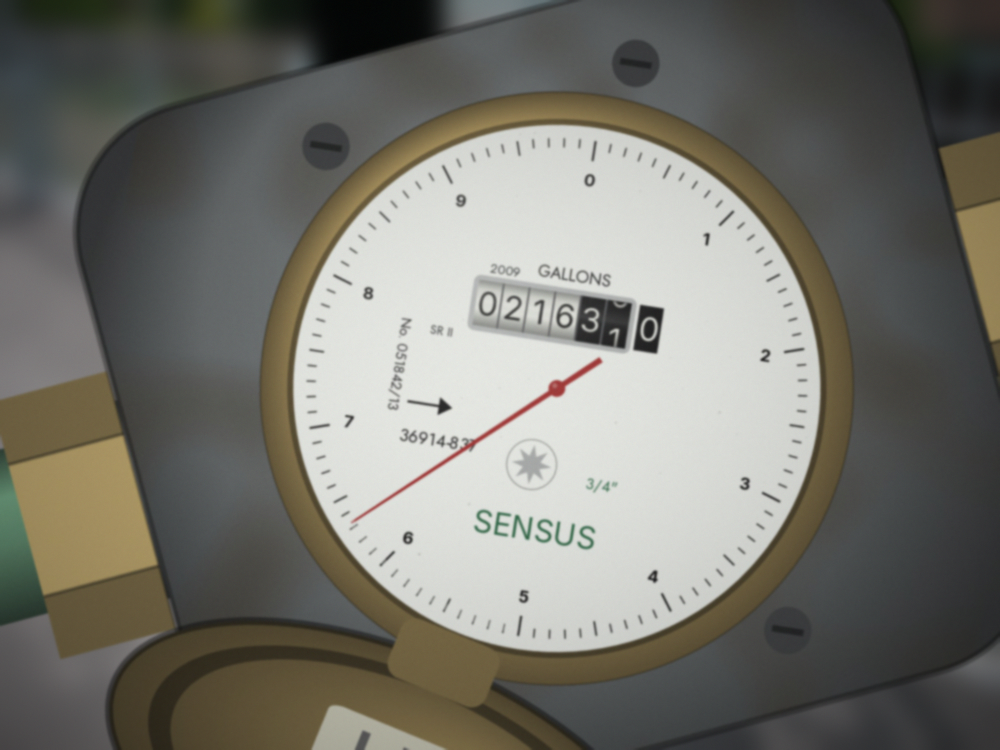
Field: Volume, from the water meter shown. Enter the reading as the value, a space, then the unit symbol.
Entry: 216306.3 gal
